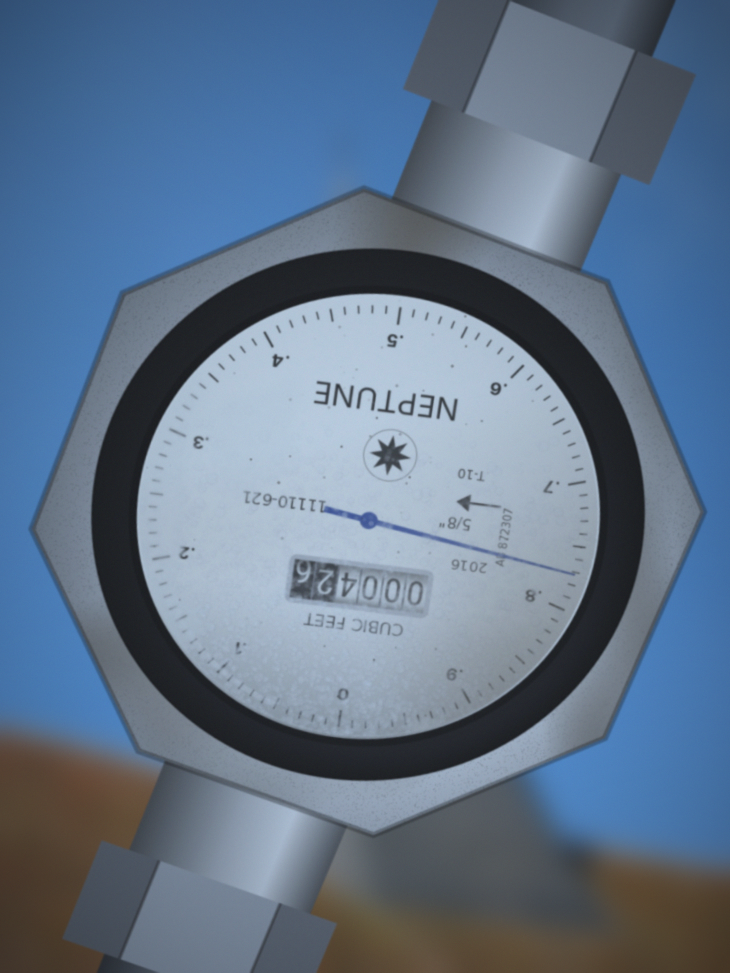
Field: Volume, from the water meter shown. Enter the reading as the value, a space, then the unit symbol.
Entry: 425.77 ft³
